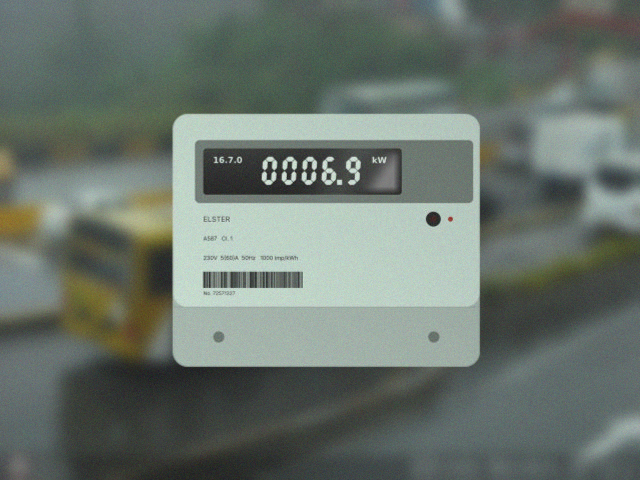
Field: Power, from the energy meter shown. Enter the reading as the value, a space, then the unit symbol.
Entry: 6.9 kW
